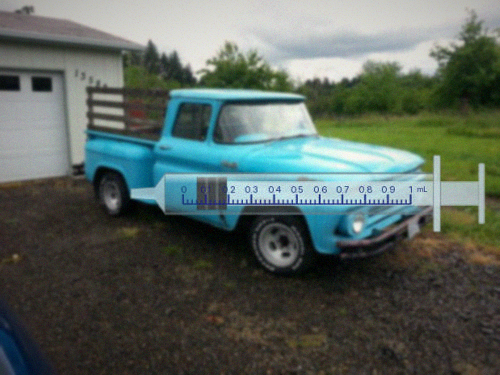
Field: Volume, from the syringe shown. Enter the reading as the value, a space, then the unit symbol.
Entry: 0.06 mL
